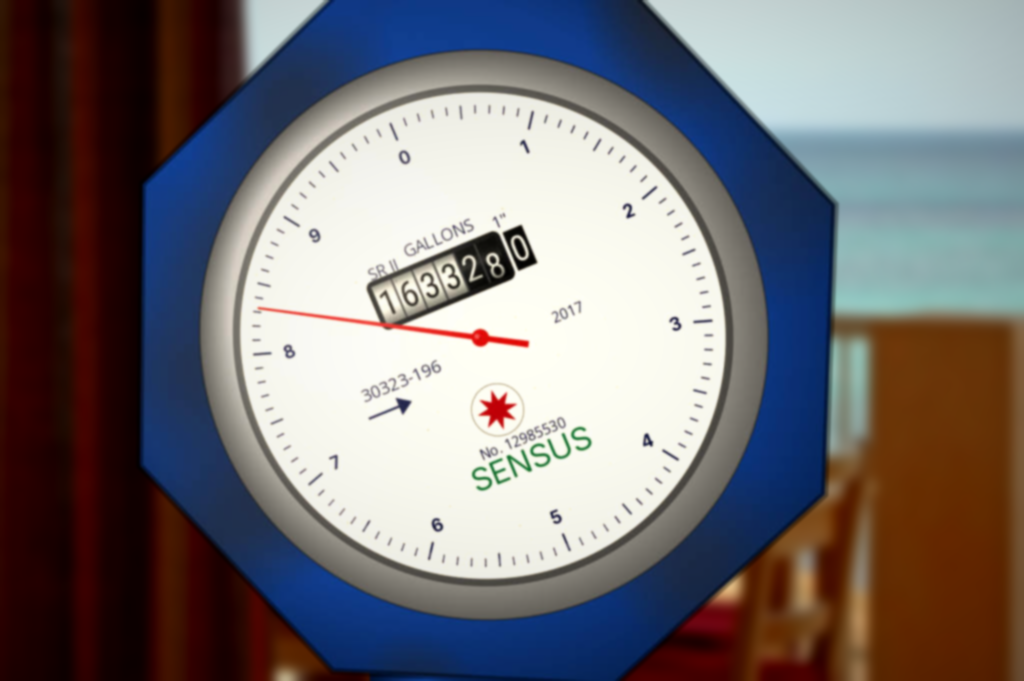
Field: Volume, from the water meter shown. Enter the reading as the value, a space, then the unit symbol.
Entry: 1633278.3 gal
